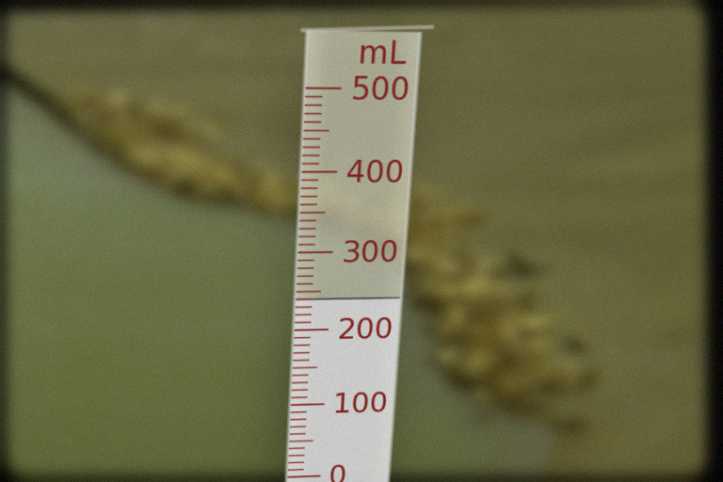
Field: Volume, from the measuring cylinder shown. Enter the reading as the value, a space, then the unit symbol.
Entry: 240 mL
